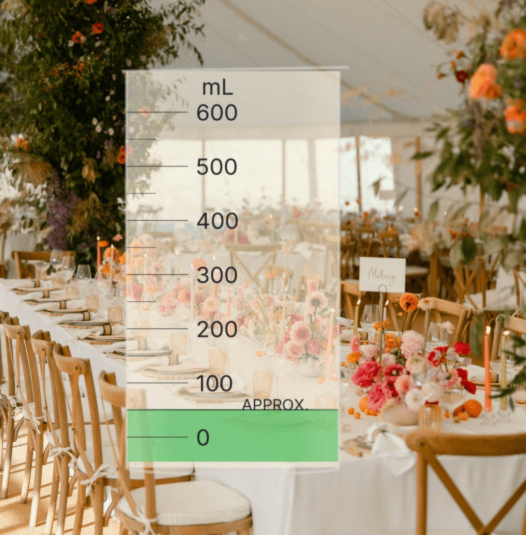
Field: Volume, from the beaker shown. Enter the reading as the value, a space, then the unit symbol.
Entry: 50 mL
